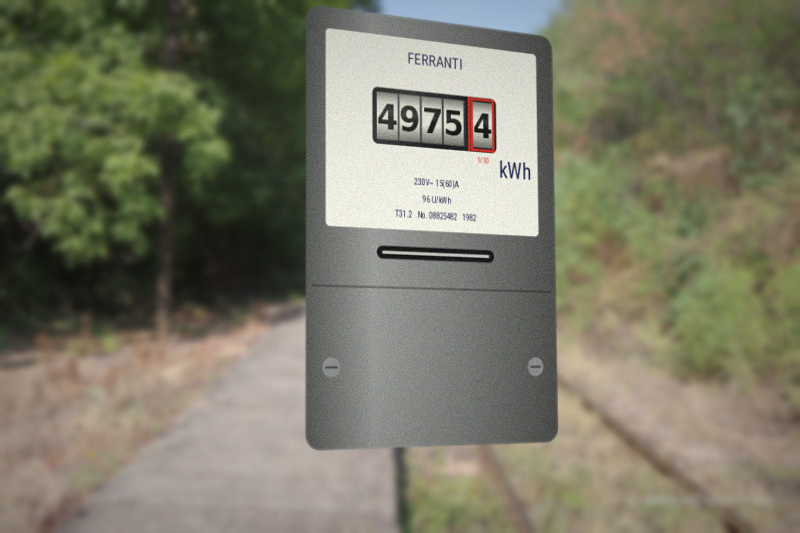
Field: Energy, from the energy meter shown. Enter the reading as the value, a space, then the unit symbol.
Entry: 4975.4 kWh
